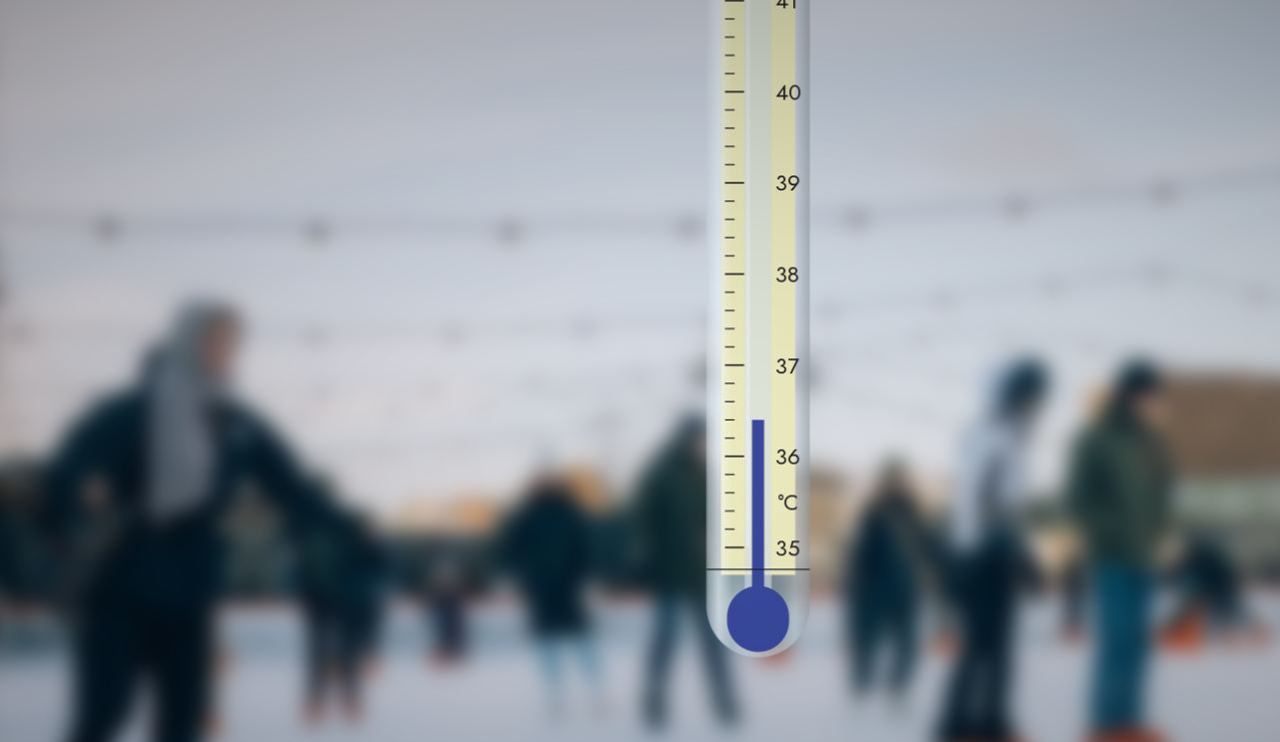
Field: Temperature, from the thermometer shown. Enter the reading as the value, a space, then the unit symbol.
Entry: 36.4 °C
